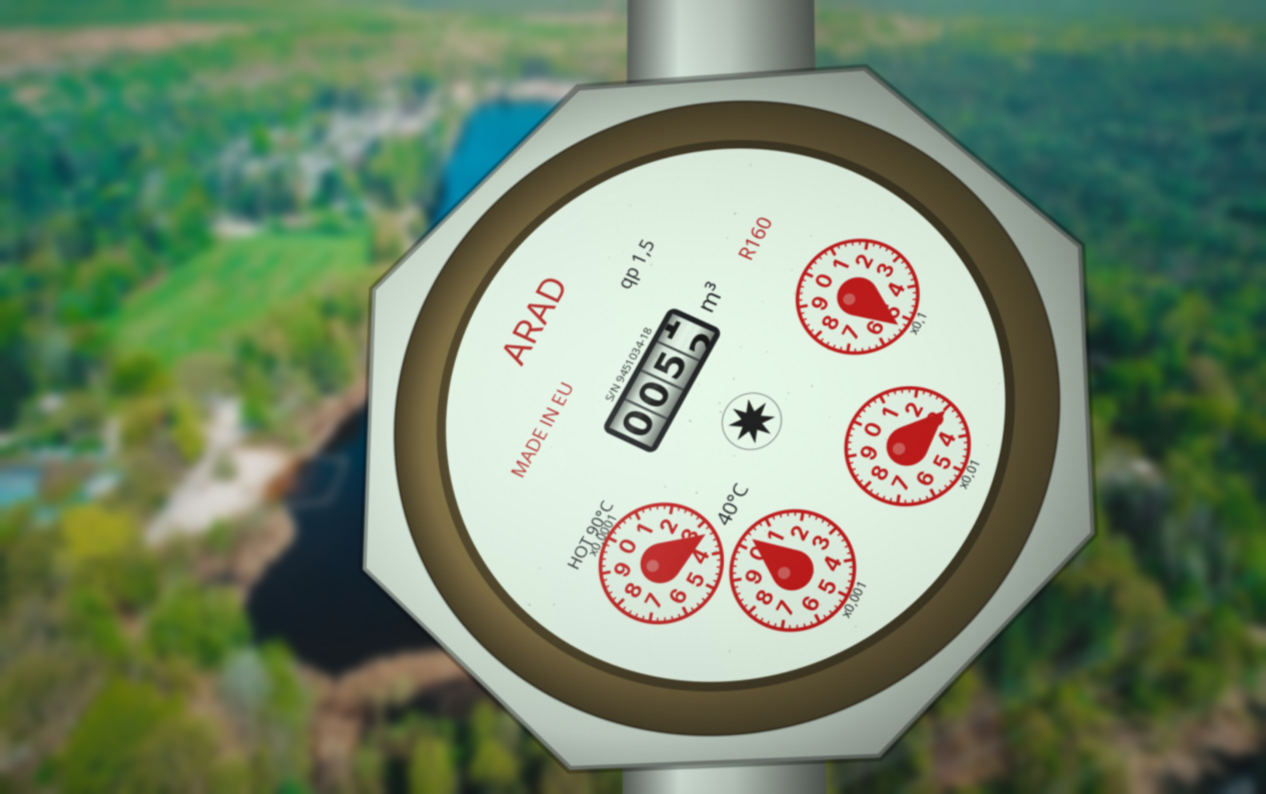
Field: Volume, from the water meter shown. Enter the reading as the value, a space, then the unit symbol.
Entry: 51.5303 m³
